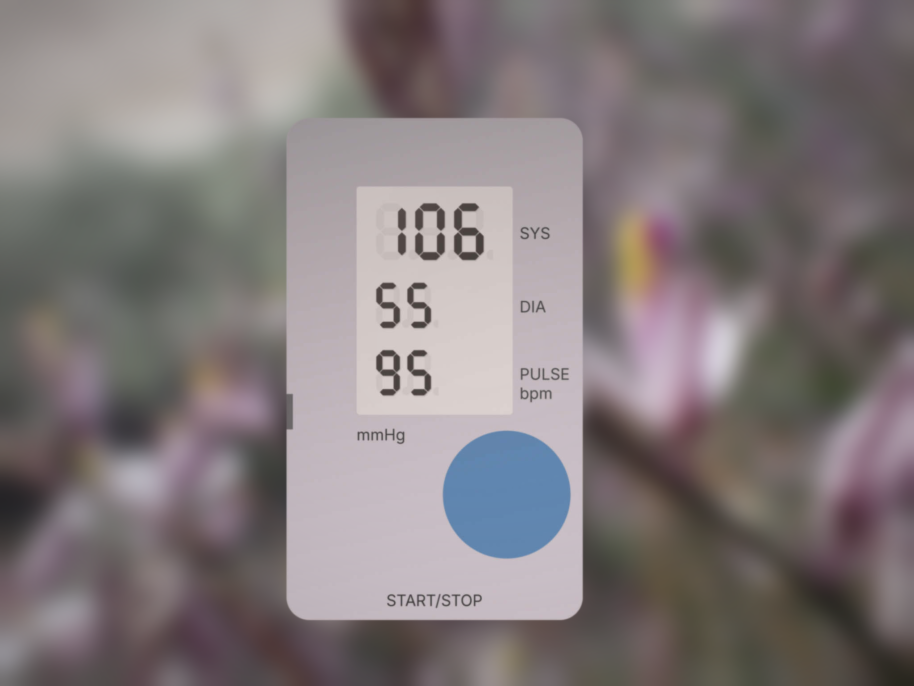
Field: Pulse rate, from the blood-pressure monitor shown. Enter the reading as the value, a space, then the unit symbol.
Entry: 95 bpm
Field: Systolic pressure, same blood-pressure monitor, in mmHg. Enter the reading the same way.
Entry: 106 mmHg
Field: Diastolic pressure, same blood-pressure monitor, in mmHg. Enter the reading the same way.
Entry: 55 mmHg
